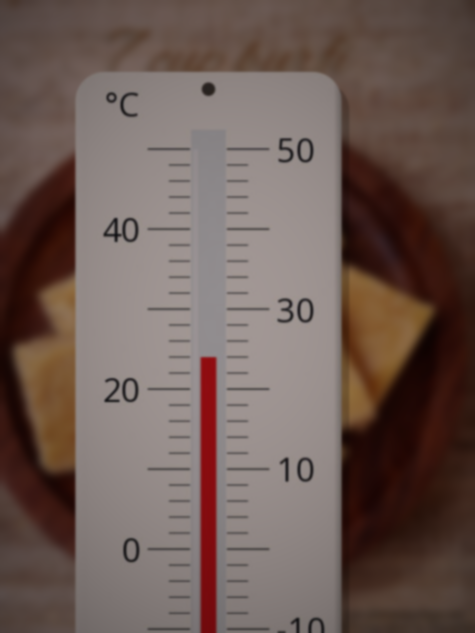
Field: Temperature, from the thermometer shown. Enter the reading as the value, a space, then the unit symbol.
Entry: 24 °C
